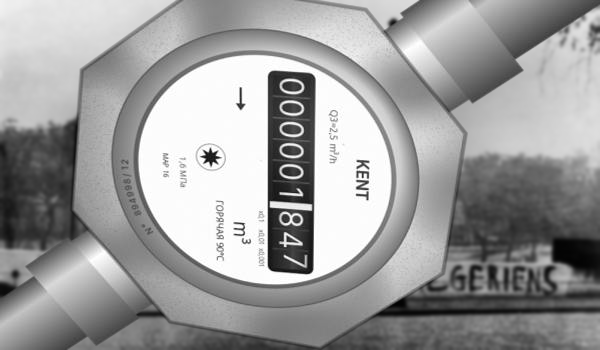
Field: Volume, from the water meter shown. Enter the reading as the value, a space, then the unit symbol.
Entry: 1.847 m³
